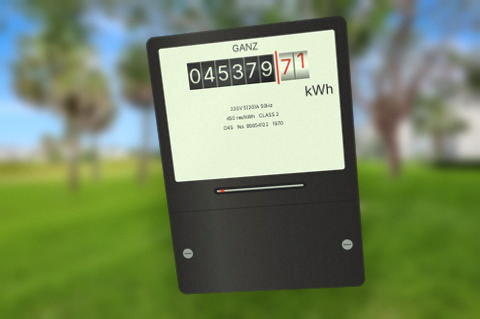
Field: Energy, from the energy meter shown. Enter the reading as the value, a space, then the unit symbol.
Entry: 45379.71 kWh
